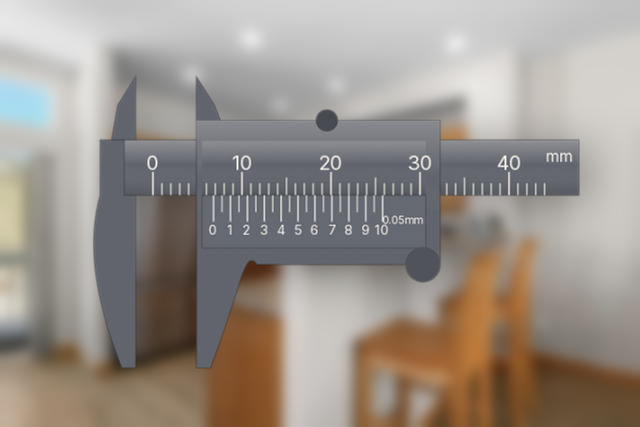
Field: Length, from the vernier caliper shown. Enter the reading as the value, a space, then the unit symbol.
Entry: 6.8 mm
